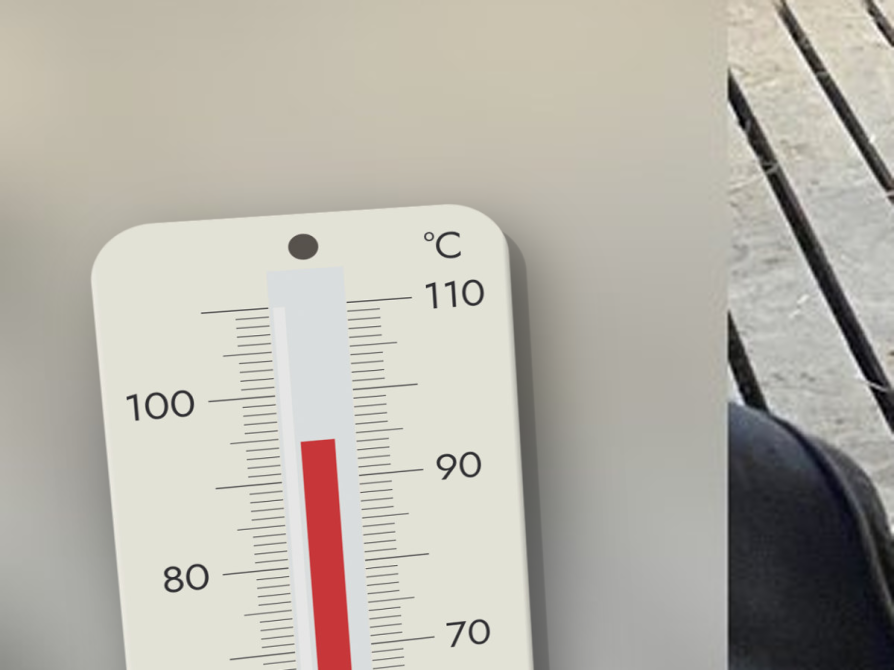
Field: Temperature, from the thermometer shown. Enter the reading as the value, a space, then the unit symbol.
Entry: 94.5 °C
